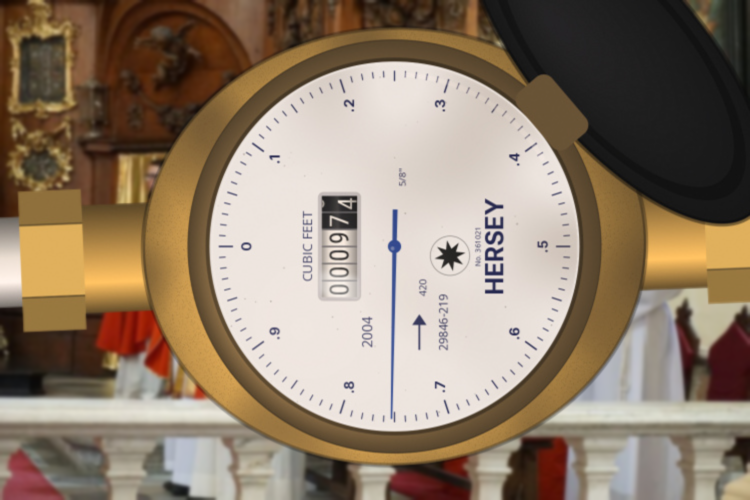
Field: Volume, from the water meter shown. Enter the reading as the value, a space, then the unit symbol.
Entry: 973.75 ft³
